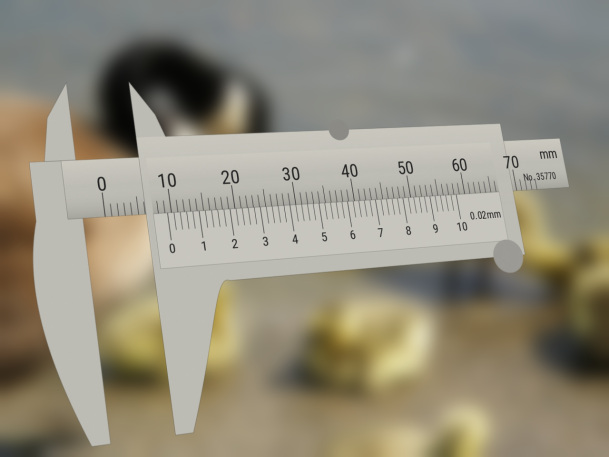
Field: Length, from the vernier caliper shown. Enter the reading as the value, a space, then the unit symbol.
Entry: 9.4 mm
